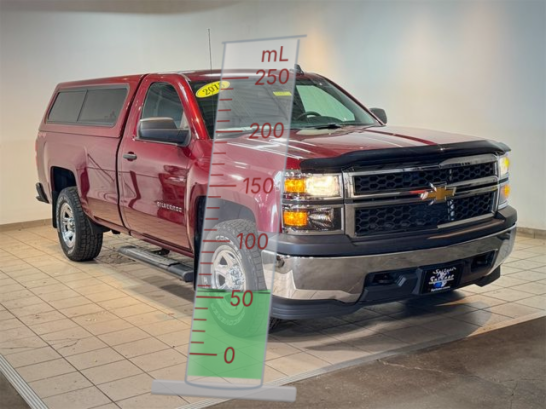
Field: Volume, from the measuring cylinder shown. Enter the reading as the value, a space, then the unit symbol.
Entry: 55 mL
